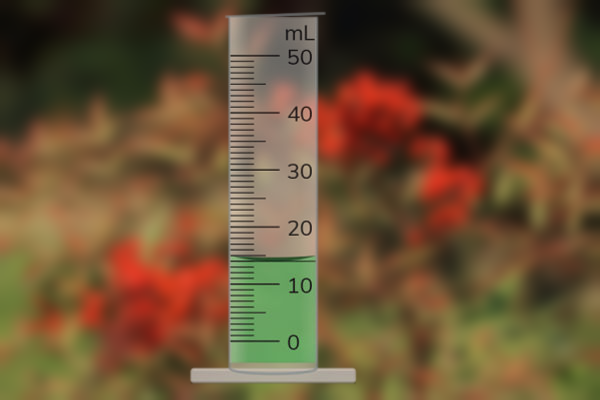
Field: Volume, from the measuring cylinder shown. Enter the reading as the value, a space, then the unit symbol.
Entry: 14 mL
